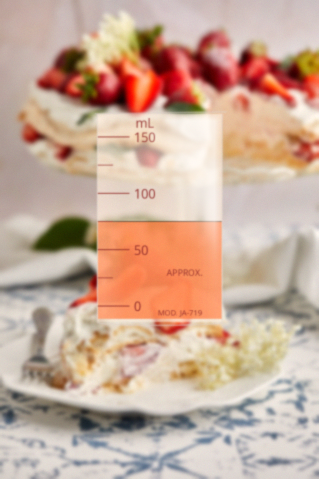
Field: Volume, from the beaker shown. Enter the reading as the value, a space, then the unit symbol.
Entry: 75 mL
